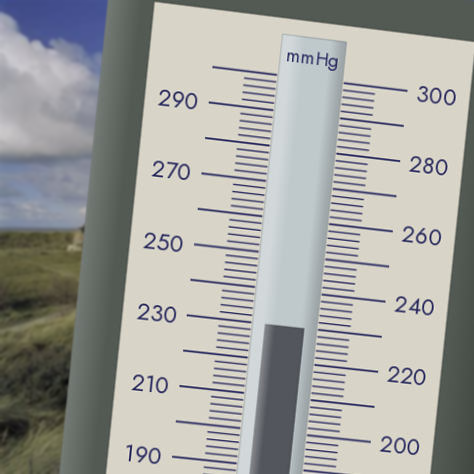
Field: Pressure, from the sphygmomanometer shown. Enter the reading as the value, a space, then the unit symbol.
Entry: 230 mmHg
